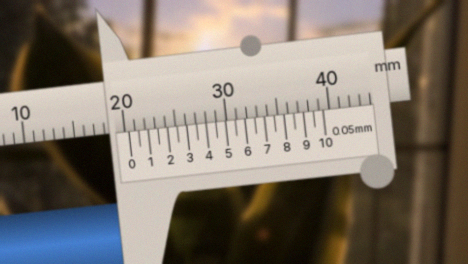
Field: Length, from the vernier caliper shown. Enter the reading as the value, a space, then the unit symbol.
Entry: 20.4 mm
